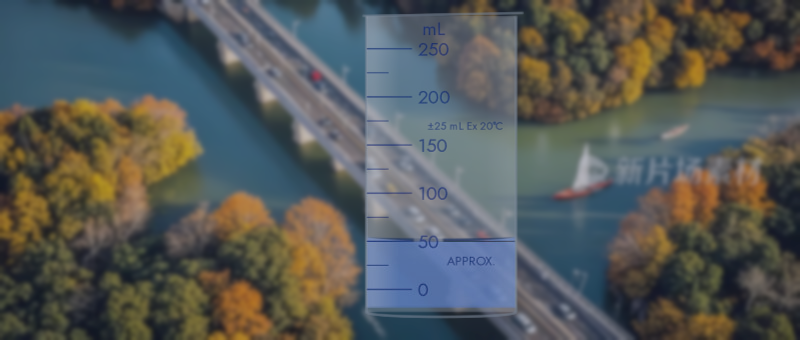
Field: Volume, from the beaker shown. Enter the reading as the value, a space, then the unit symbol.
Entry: 50 mL
